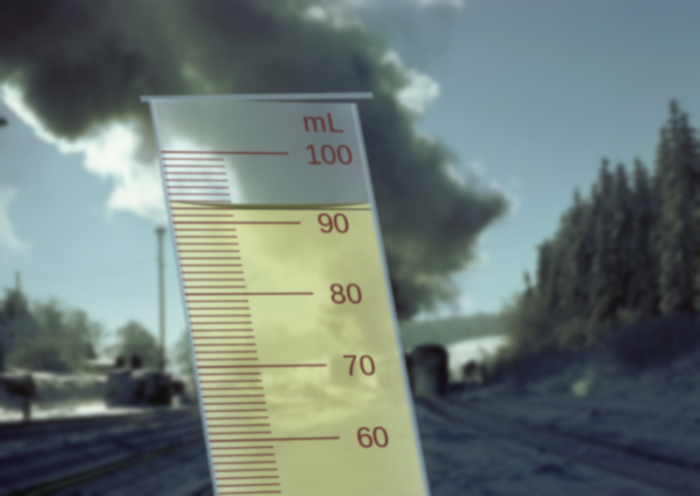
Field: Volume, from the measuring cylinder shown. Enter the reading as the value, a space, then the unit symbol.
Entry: 92 mL
